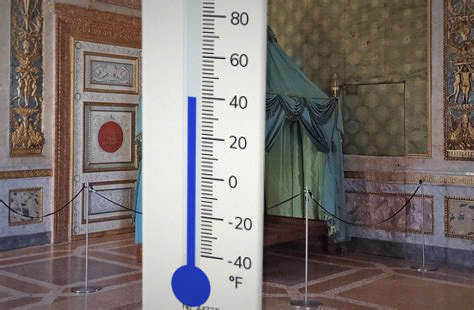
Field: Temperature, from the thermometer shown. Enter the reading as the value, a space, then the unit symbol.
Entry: 40 °F
